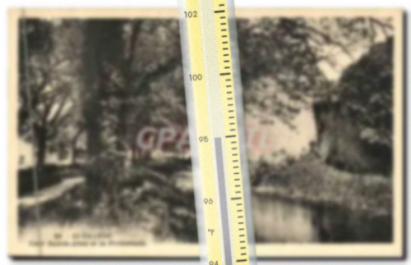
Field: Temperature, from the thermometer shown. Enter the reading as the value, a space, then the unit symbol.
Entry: 98 °F
